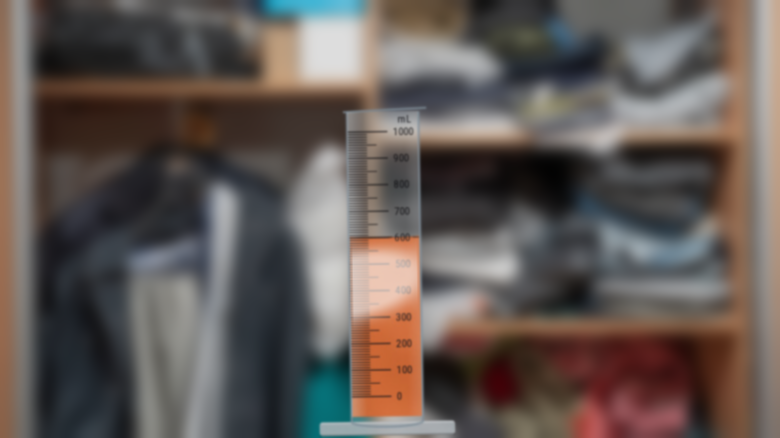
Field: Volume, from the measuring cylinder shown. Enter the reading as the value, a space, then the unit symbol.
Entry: 600 mL
